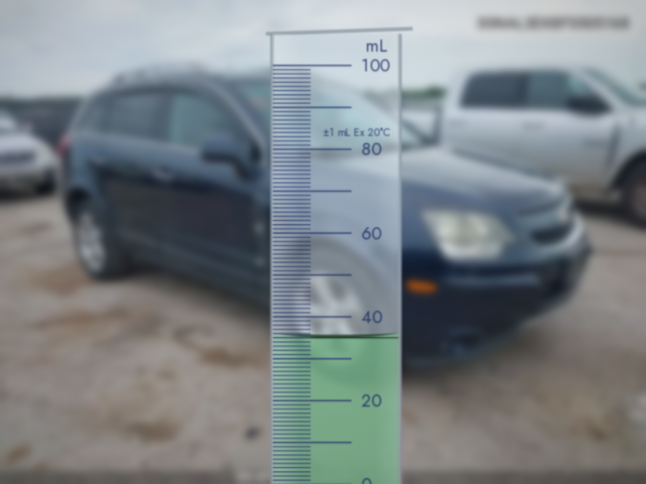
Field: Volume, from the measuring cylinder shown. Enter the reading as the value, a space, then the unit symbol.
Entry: 35 mL
